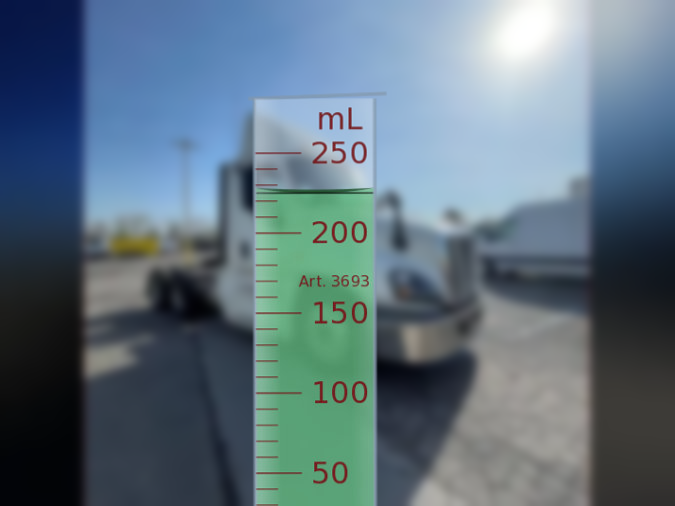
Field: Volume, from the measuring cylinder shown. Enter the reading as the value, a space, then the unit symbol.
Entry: 225 mL
